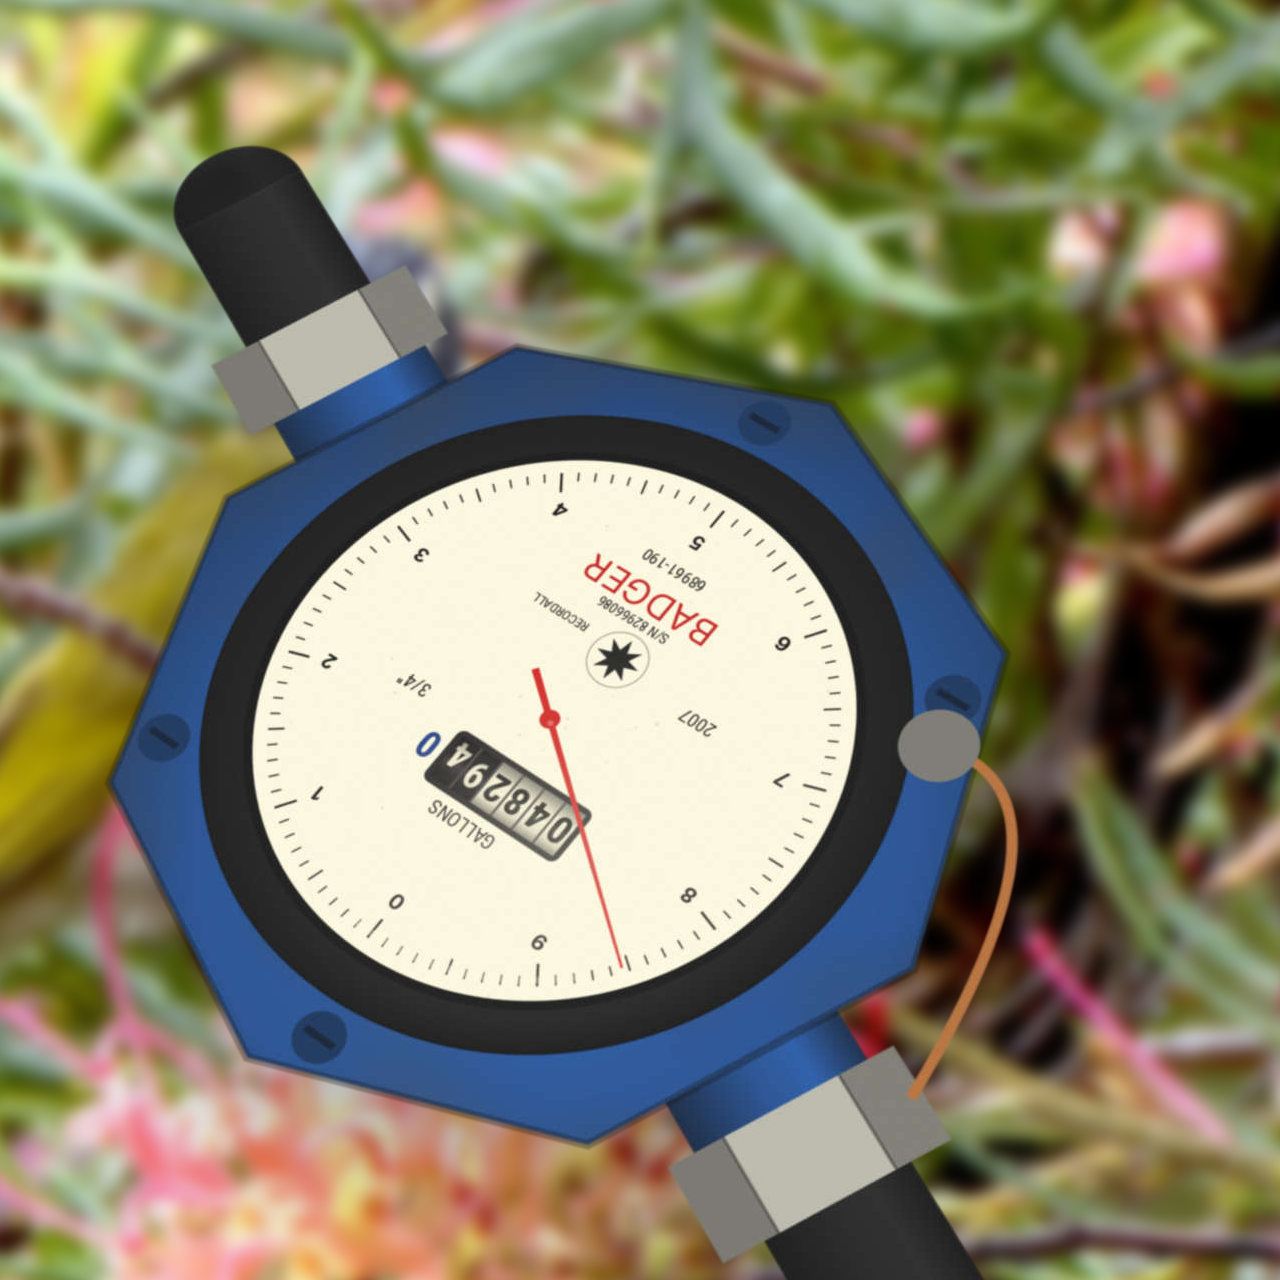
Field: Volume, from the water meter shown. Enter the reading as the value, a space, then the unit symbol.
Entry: 482938.5 gal
